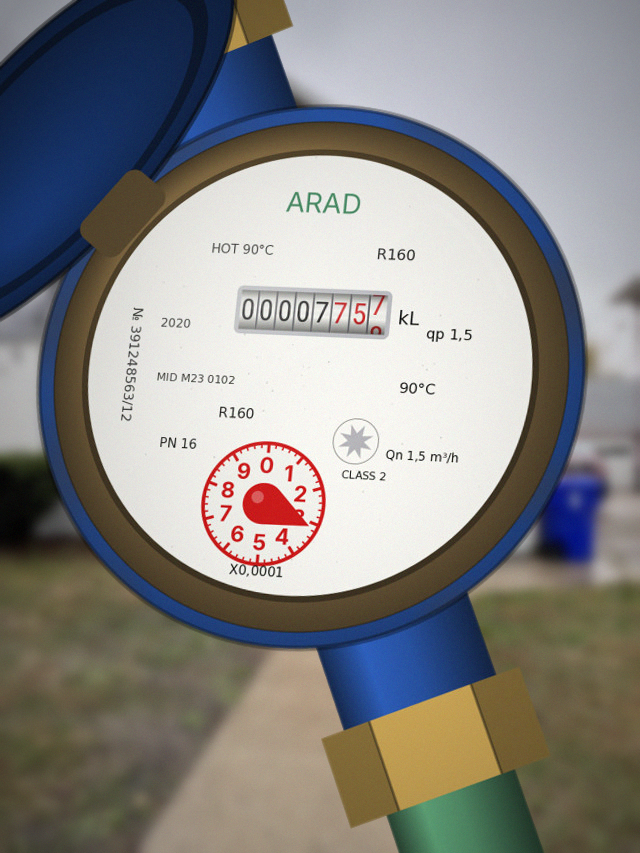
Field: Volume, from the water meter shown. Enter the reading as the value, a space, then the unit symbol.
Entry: 7.7573 kL
